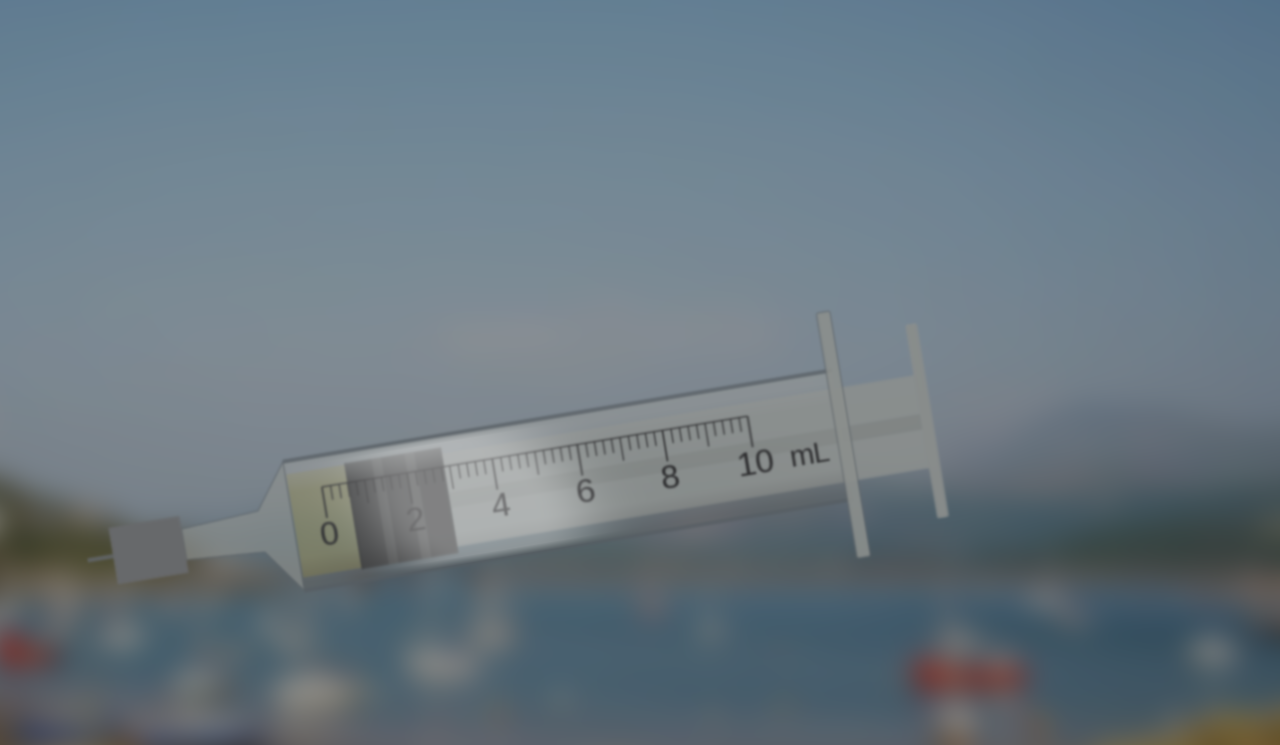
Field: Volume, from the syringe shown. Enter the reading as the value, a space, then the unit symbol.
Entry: 0.6 mL
